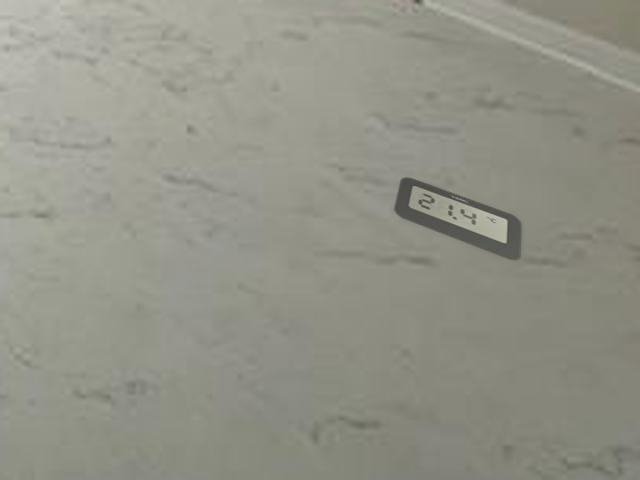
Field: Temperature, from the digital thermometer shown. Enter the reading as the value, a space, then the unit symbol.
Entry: 21.4 °C
